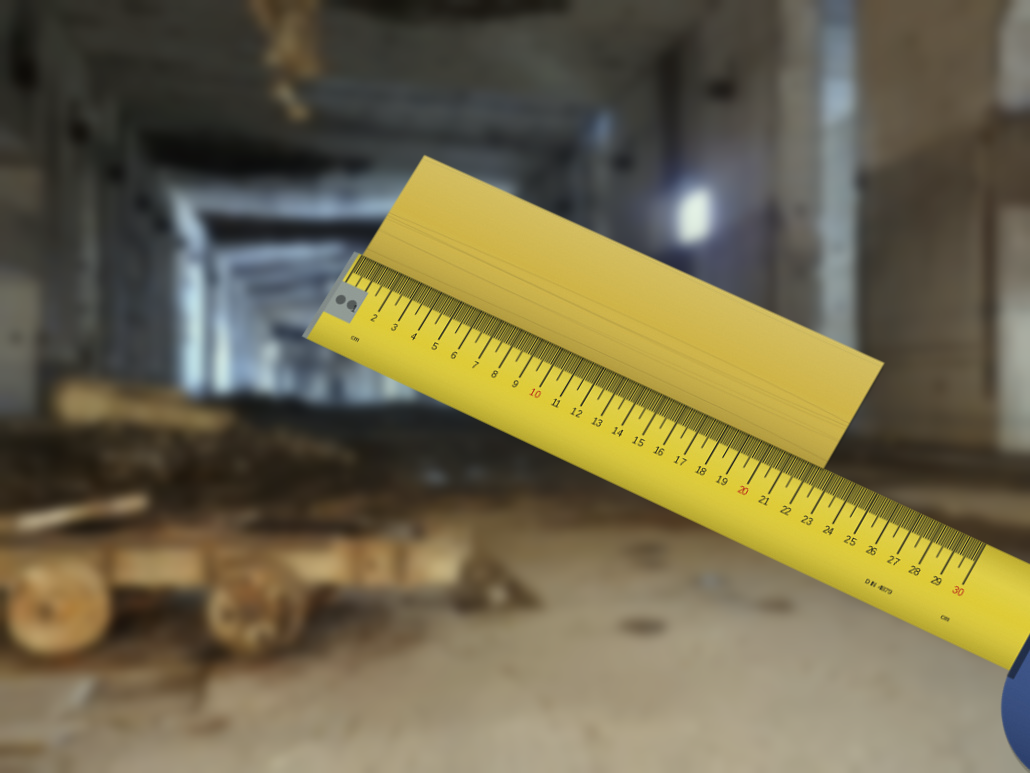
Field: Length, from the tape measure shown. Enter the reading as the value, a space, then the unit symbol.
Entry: 22.5 cm
